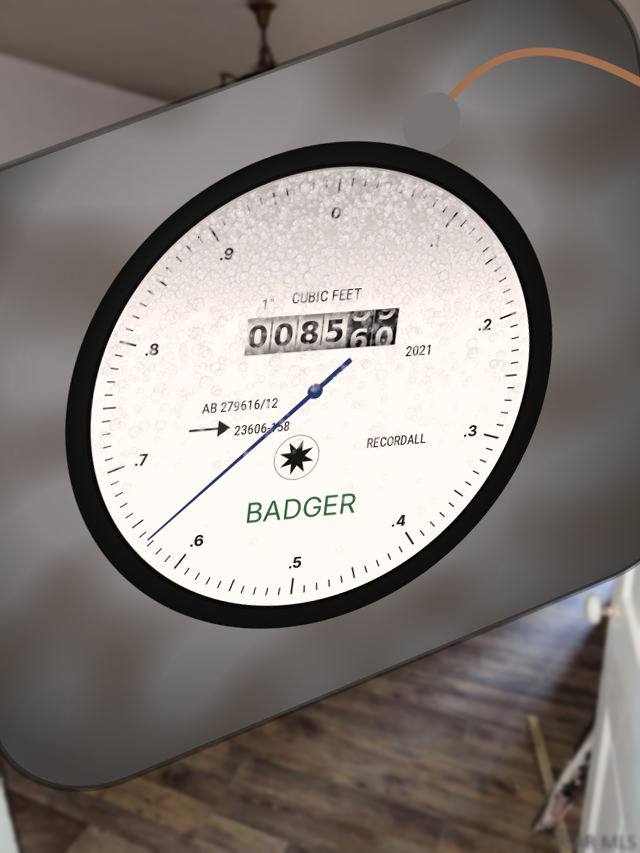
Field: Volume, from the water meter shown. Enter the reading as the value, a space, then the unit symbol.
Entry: 8559.63 ft³
